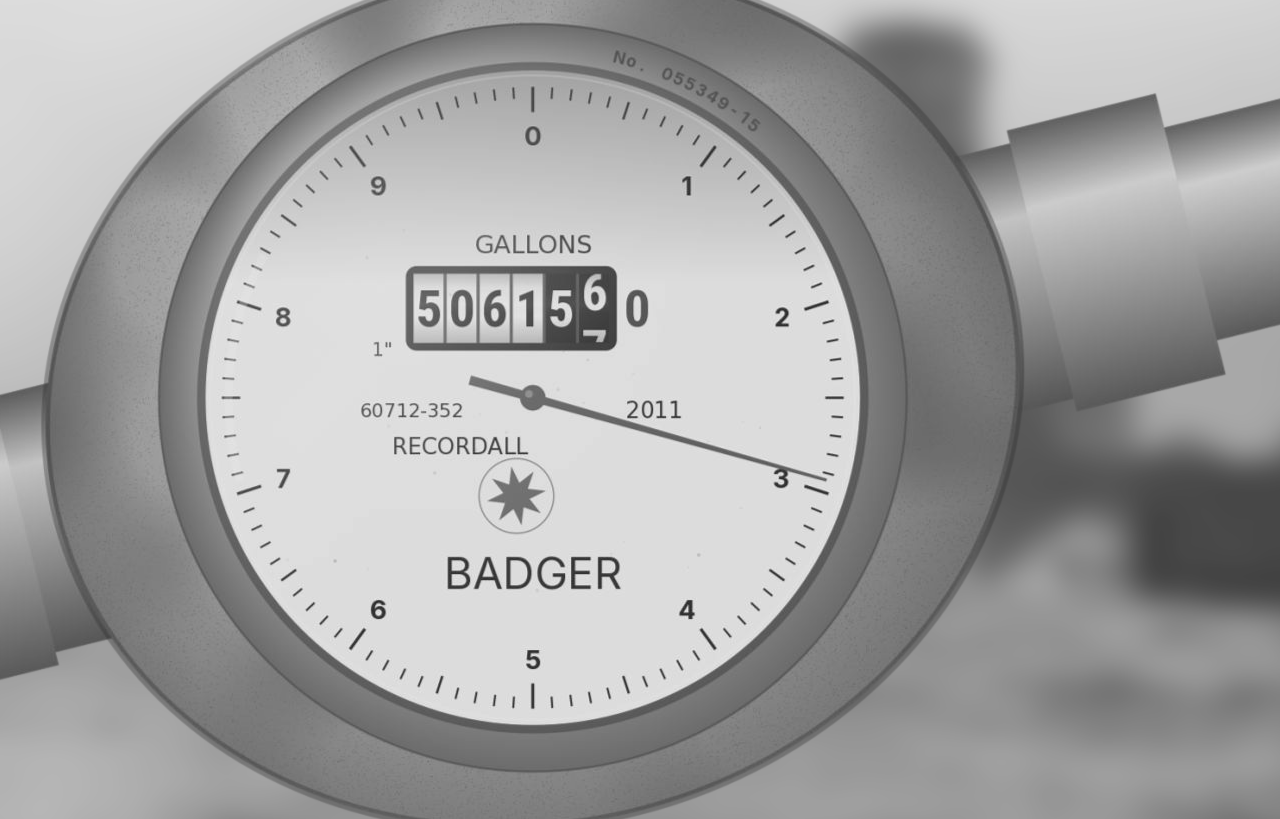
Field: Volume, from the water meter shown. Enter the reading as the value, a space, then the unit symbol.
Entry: 5061562.9 gal
